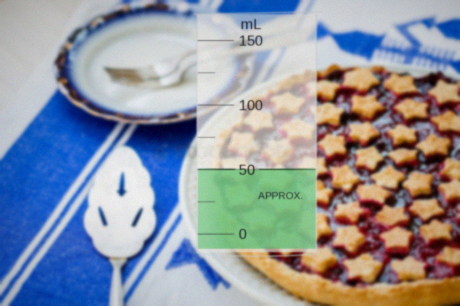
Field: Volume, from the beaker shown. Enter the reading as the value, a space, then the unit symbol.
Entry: 50 mL
